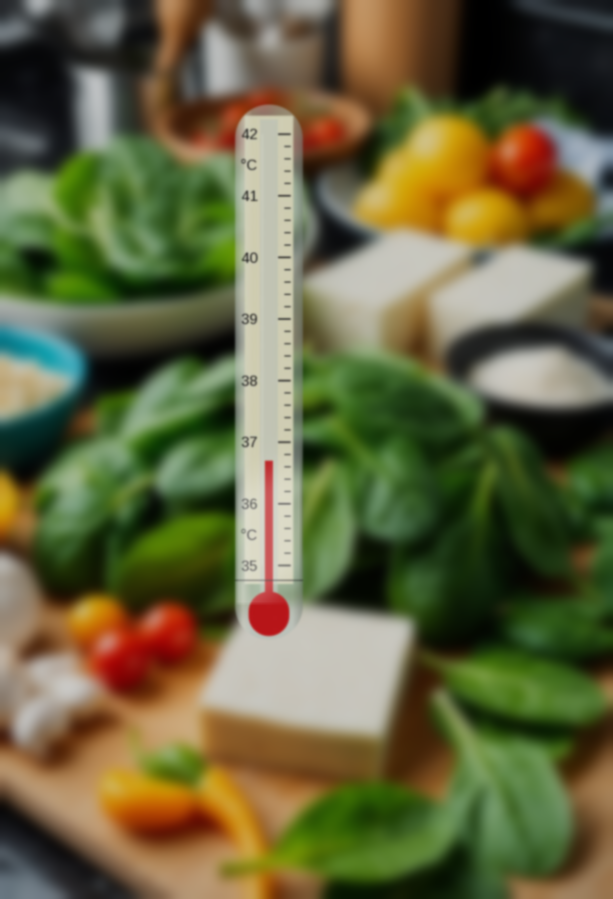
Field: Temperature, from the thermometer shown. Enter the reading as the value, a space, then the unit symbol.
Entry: 36.7 °C
